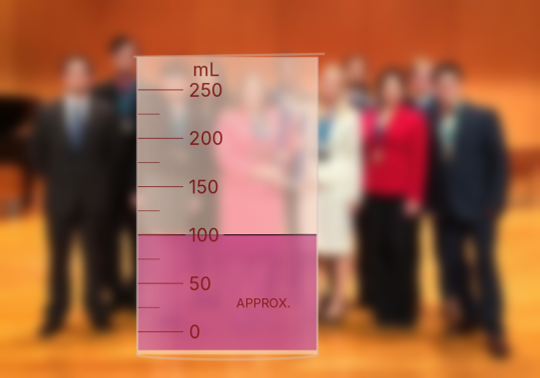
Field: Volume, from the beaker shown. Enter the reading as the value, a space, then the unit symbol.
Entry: 100 mL
